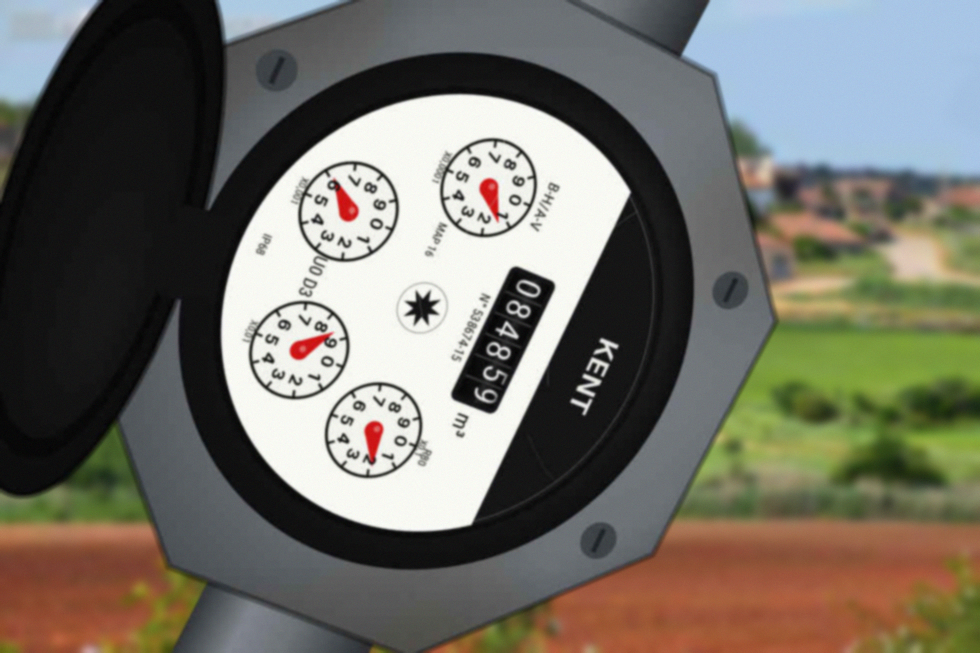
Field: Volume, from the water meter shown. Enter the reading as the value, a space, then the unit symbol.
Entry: 84859.1861 m³
